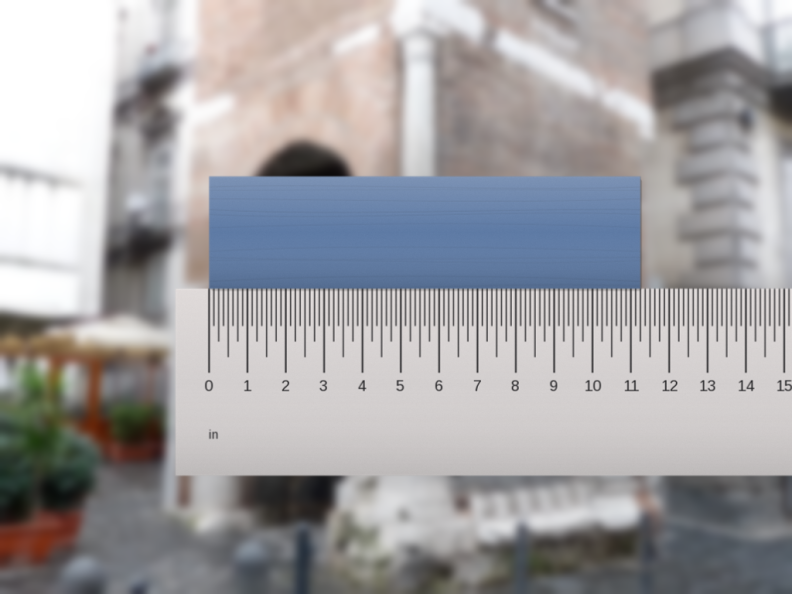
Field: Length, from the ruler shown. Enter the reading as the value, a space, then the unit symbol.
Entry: 11.25 in
